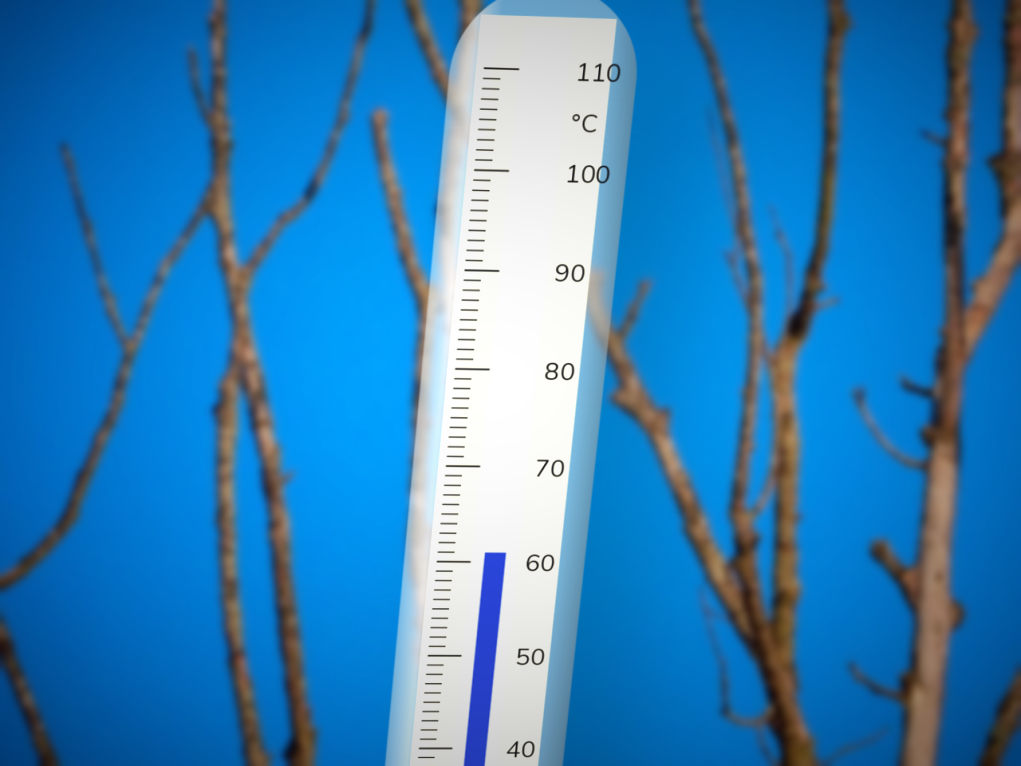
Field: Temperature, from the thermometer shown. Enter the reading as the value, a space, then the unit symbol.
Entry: 61 °C
